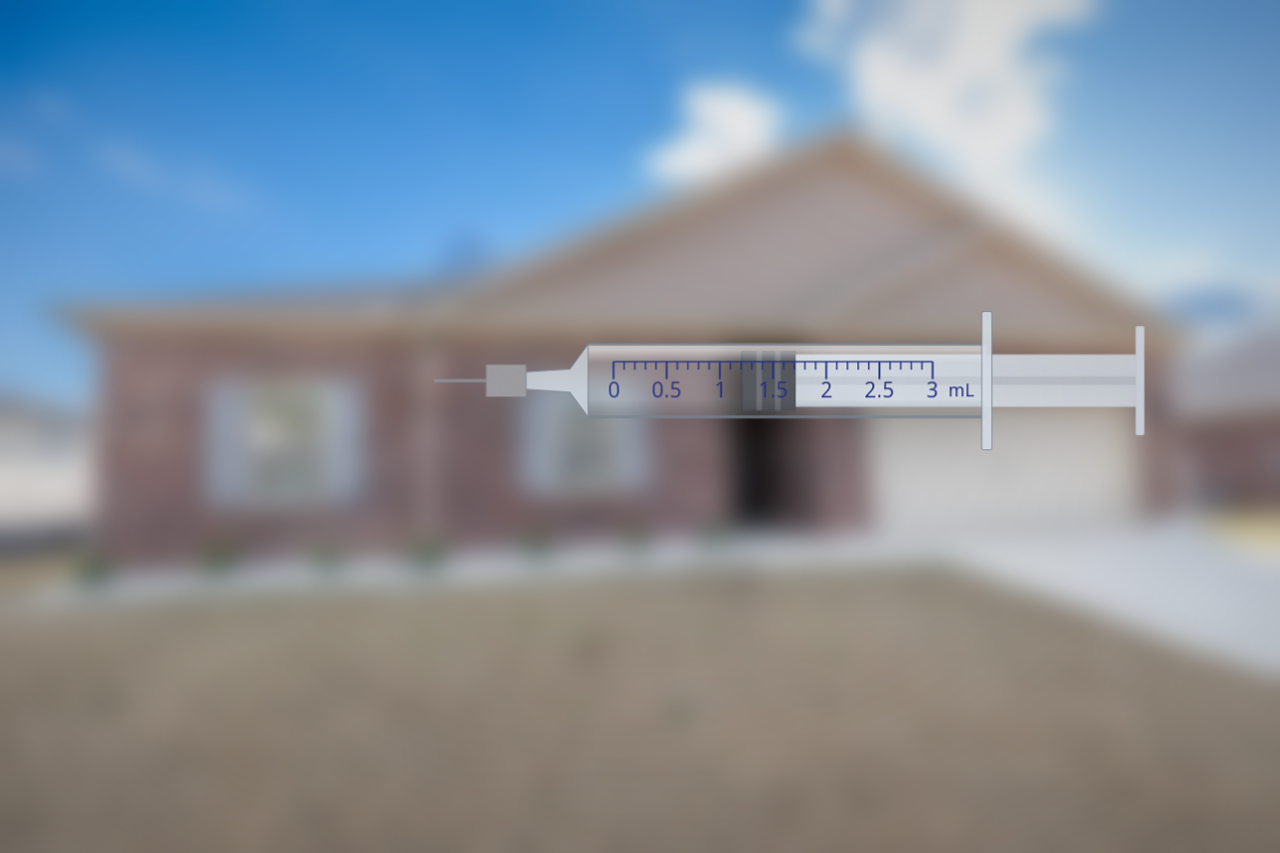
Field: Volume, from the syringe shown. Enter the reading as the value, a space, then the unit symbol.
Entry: 1.2 mL
